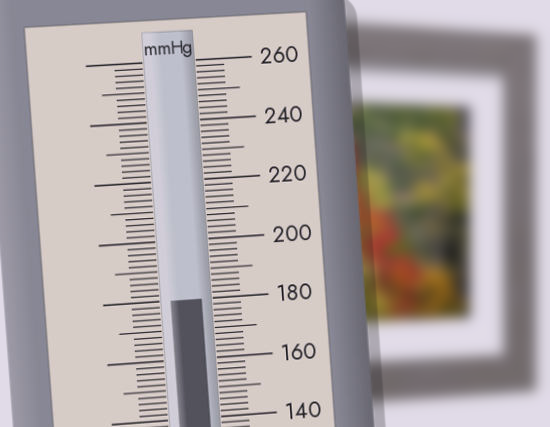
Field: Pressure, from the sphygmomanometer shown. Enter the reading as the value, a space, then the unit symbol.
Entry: 180 mmHg
